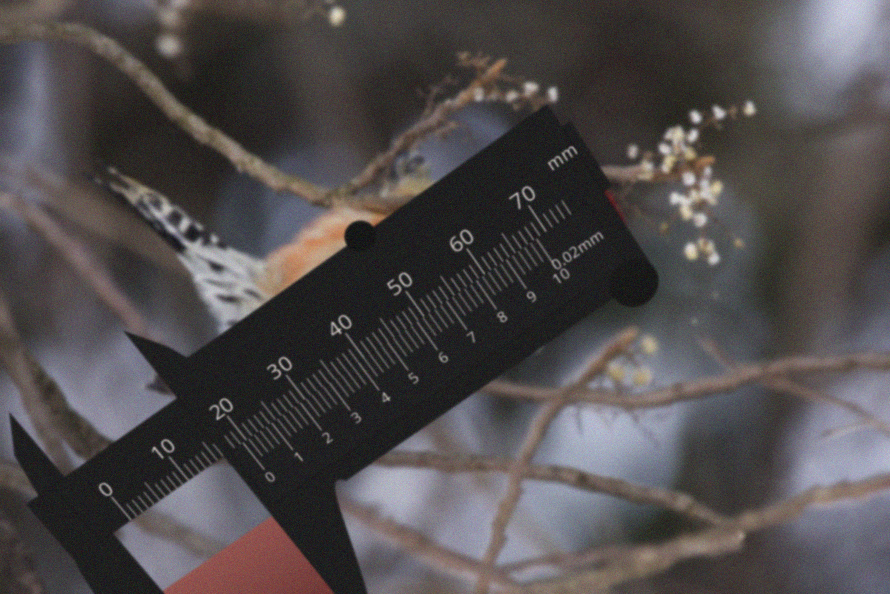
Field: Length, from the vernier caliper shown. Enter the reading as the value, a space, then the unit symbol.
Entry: 19.4 mm
